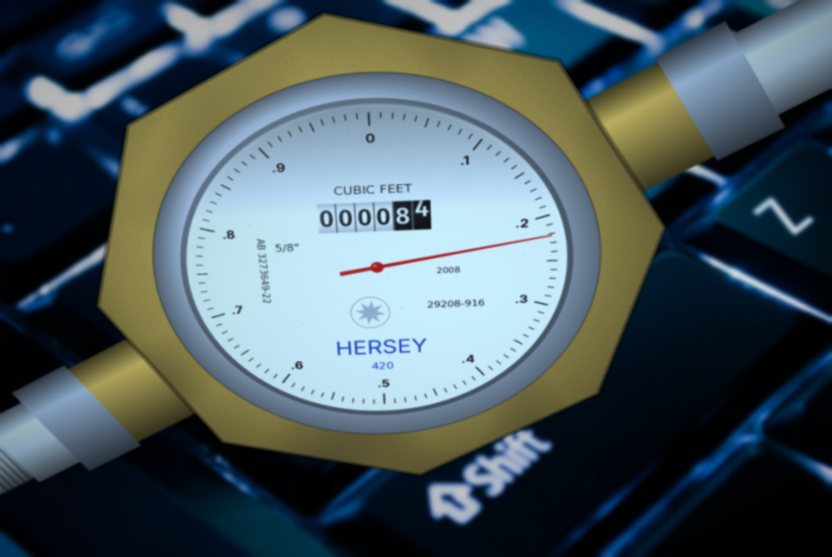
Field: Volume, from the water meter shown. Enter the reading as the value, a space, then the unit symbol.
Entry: 84.22 ft³
